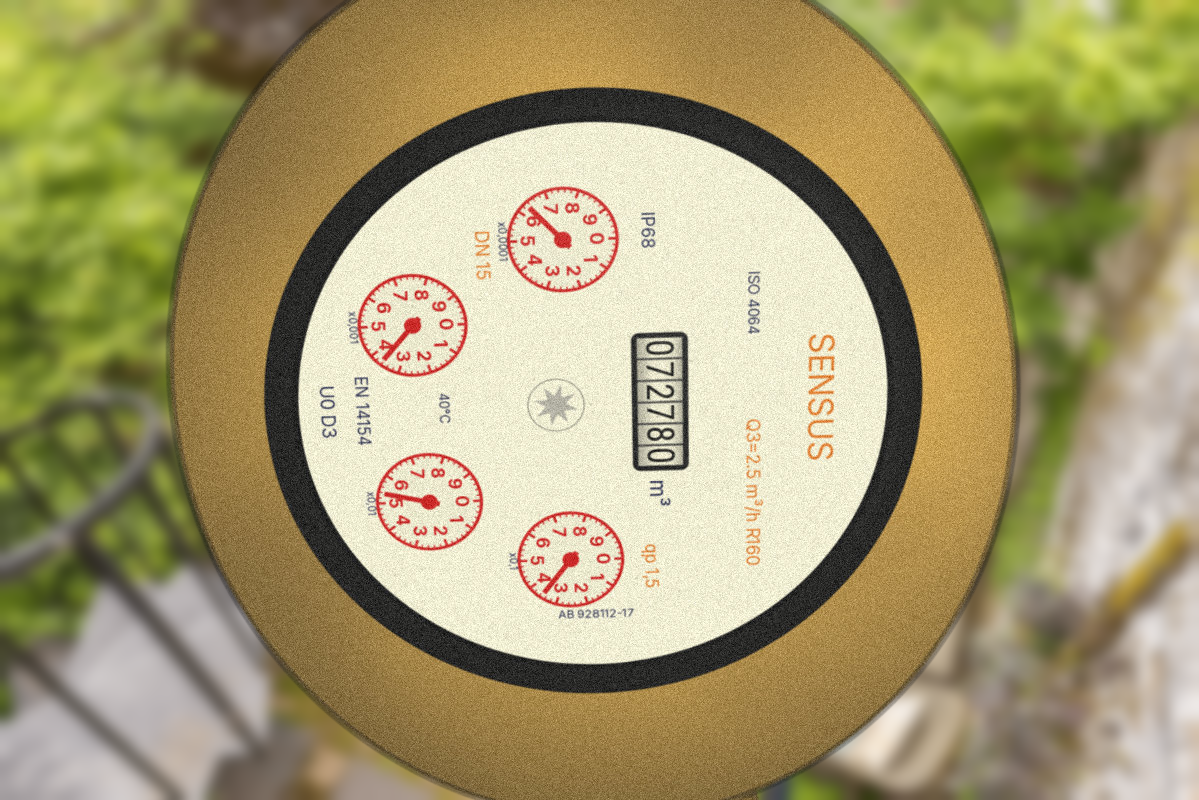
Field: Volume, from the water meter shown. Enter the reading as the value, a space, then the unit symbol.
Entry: 72780.3536 m³
